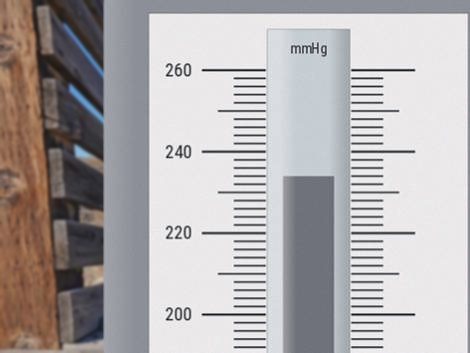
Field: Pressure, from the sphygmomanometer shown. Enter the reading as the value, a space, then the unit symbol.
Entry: 234 mmHg
